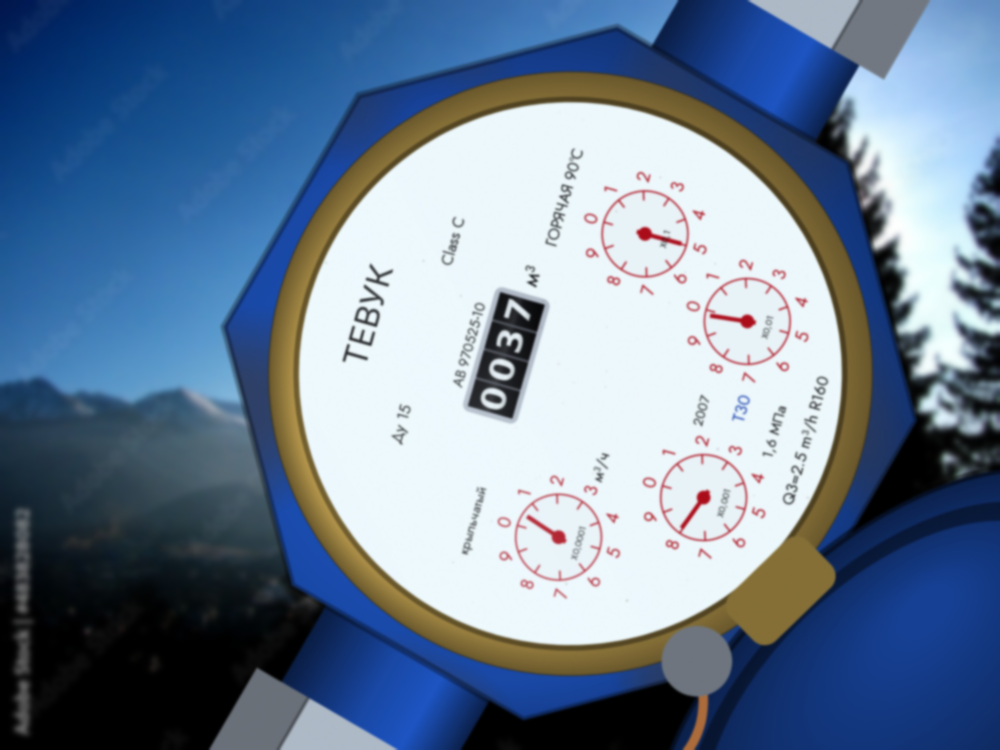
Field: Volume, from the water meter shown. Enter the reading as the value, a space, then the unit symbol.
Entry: 37.4980 m³
